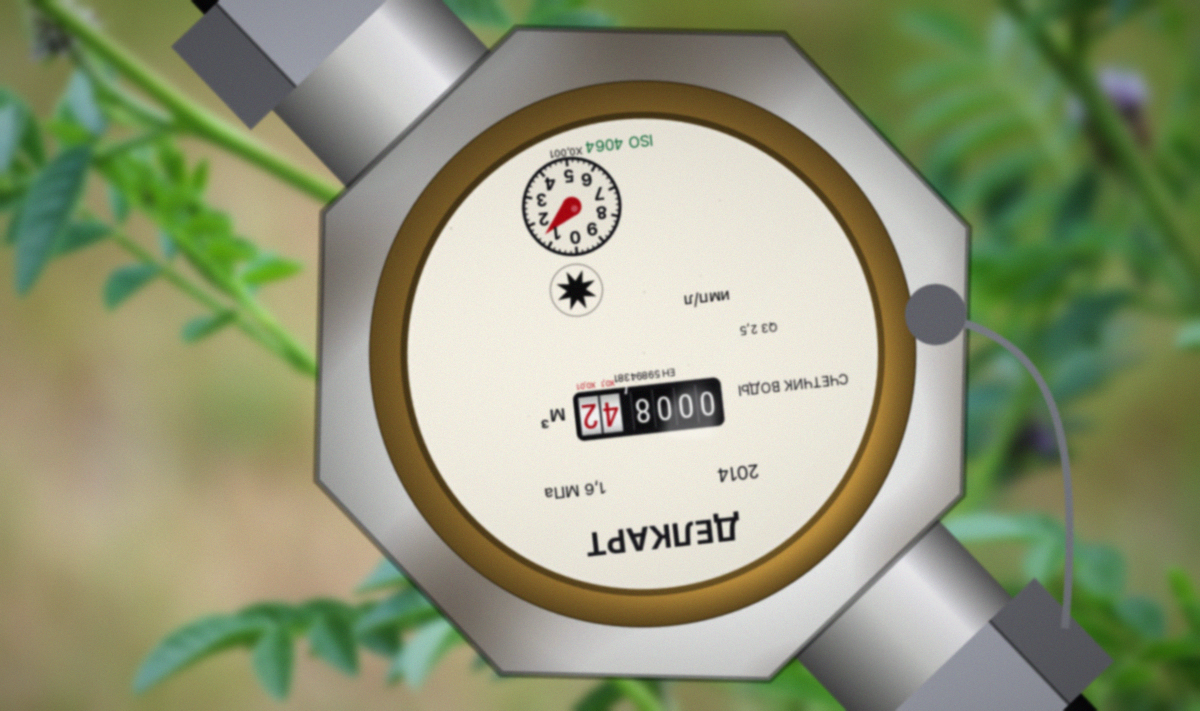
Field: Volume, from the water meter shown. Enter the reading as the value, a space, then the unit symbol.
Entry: 8.421 m³
